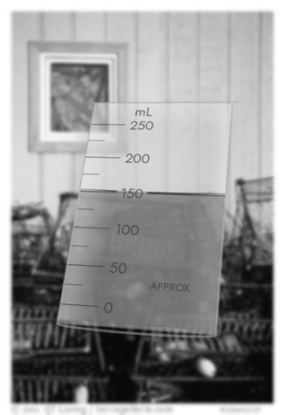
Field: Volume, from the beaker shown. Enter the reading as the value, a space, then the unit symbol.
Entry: 150 mL
